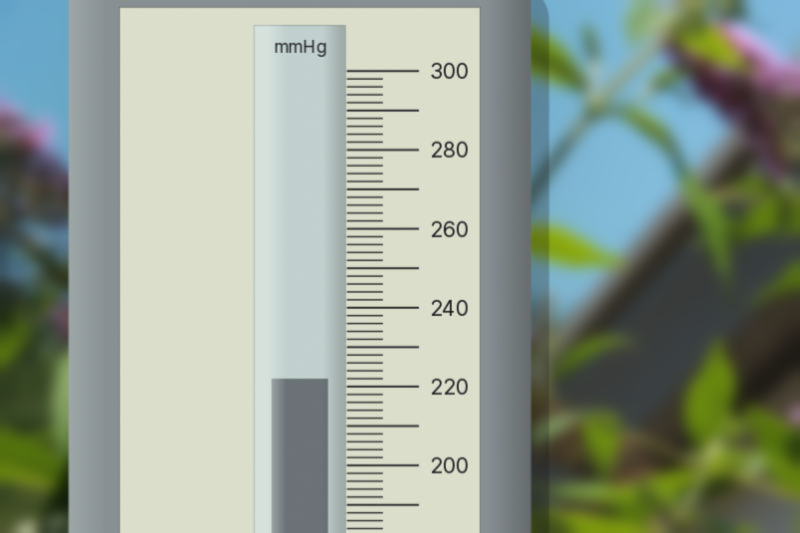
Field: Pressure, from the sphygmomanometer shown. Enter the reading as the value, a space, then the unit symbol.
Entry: 222 mmHg
